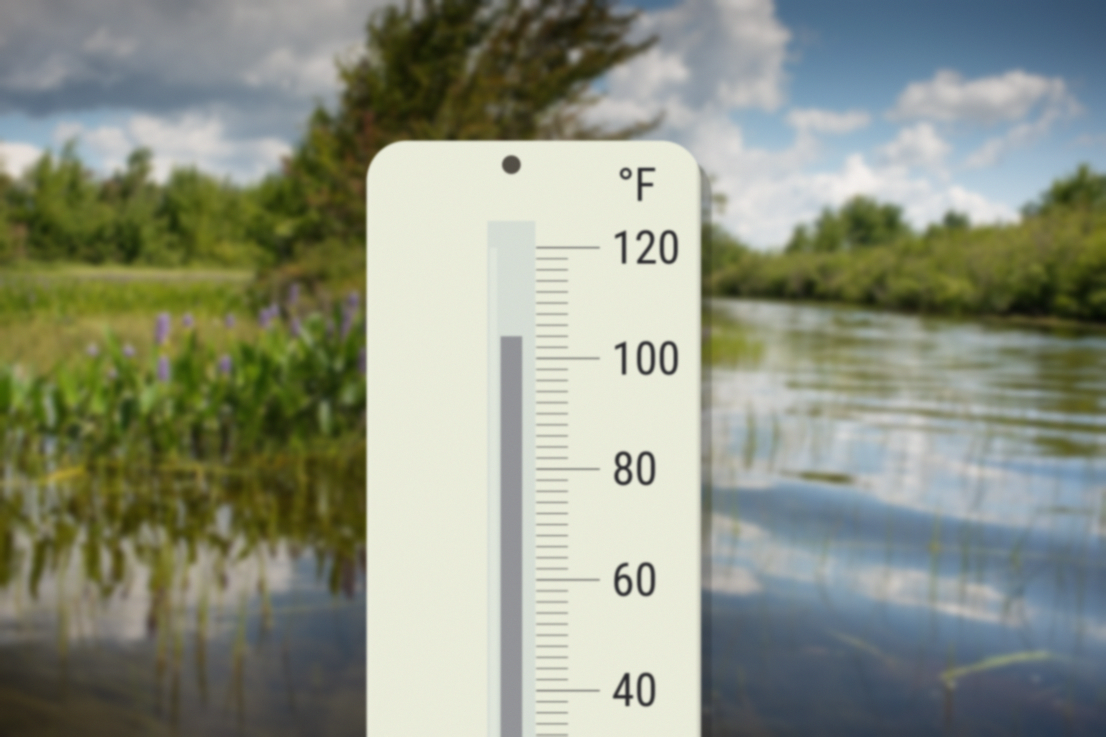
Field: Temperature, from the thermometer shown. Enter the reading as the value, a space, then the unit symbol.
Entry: 104 °F
